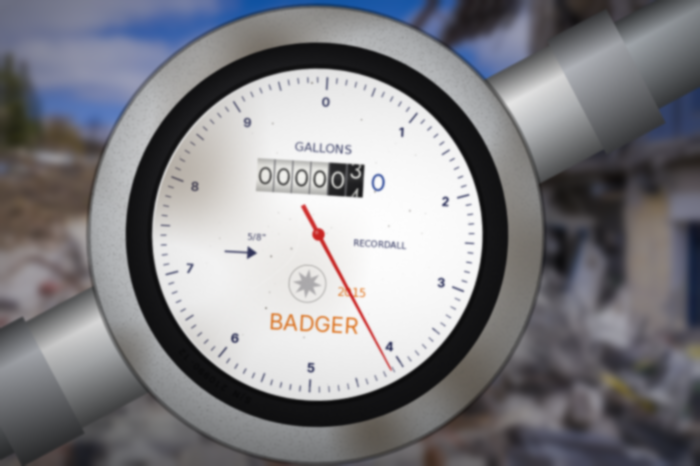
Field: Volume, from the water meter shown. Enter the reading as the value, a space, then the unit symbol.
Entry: 34.1 gal
